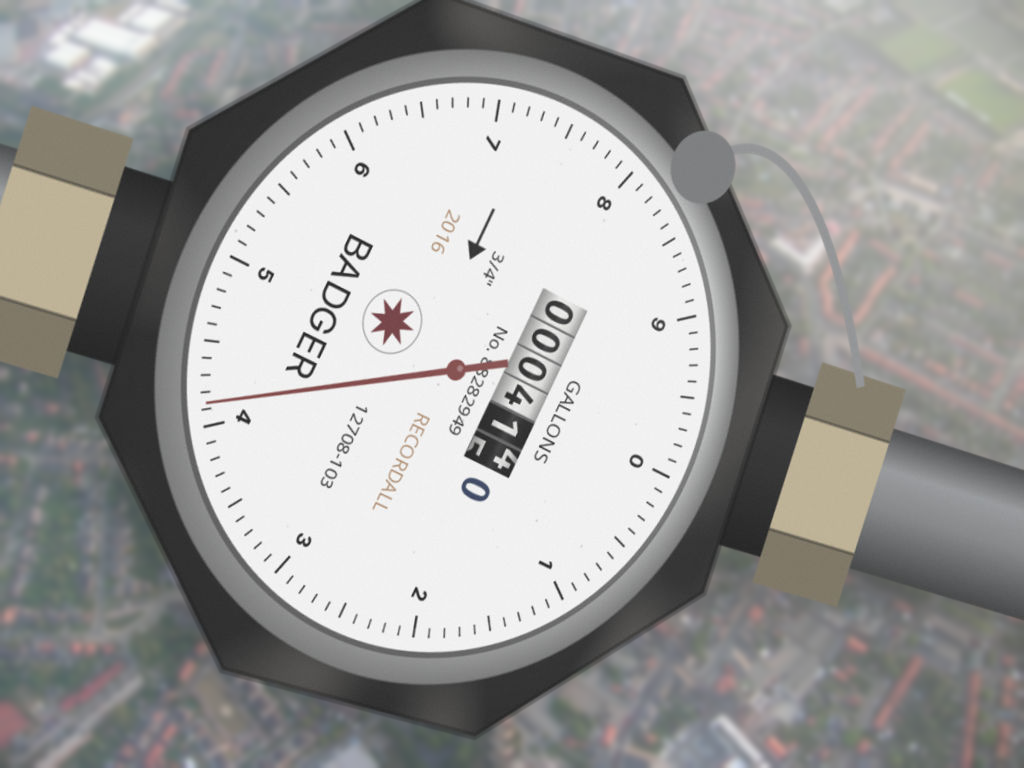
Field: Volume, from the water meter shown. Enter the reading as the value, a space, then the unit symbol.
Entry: 4144.1 gal
